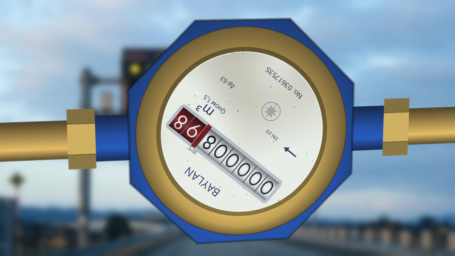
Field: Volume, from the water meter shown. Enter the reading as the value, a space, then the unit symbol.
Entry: 8.98 m³
